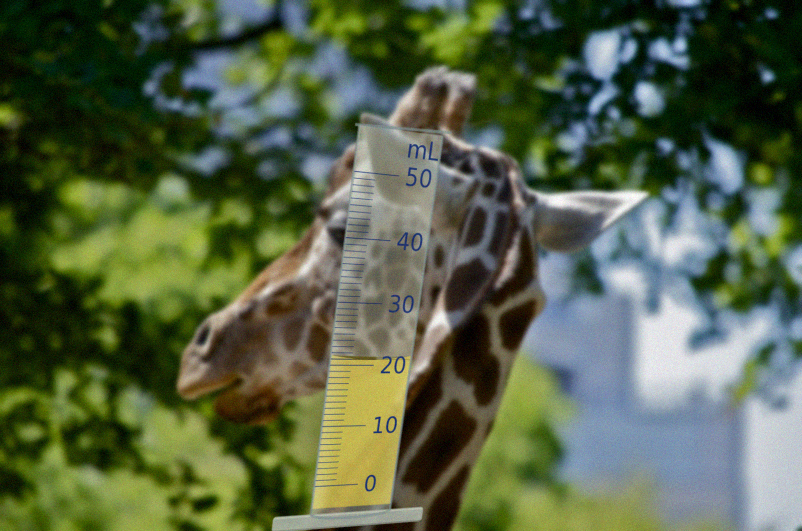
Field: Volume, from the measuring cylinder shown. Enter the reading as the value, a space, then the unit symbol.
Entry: 21 mL
